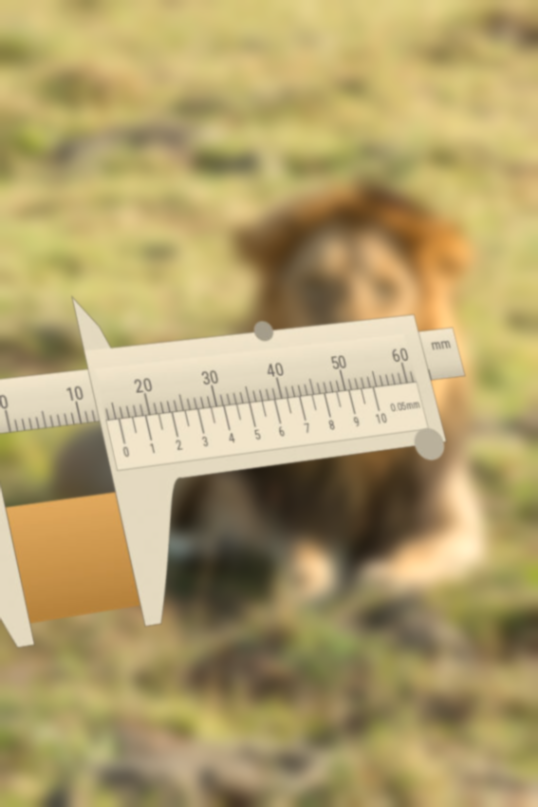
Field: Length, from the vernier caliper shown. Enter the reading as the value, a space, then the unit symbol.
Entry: 15.5 mm
